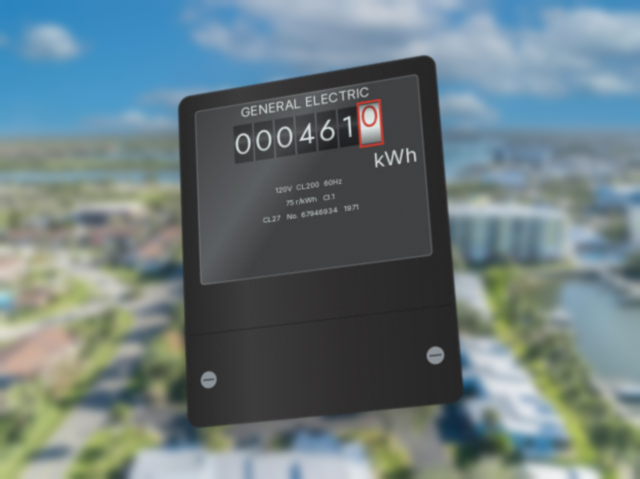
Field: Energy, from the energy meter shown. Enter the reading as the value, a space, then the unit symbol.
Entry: 461.0 kWh
